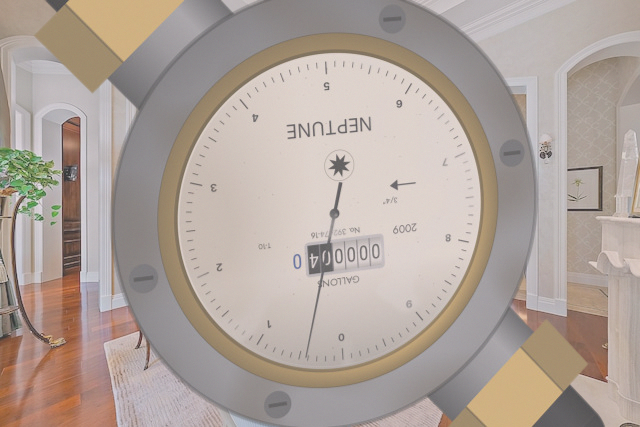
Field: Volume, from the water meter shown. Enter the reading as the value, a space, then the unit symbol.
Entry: 40.4 gal
